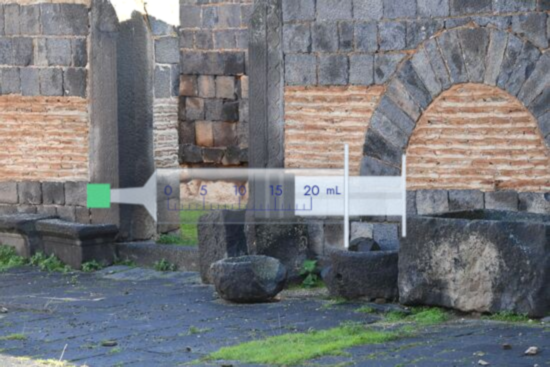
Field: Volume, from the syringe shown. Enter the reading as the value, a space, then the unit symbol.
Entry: 12 mL
